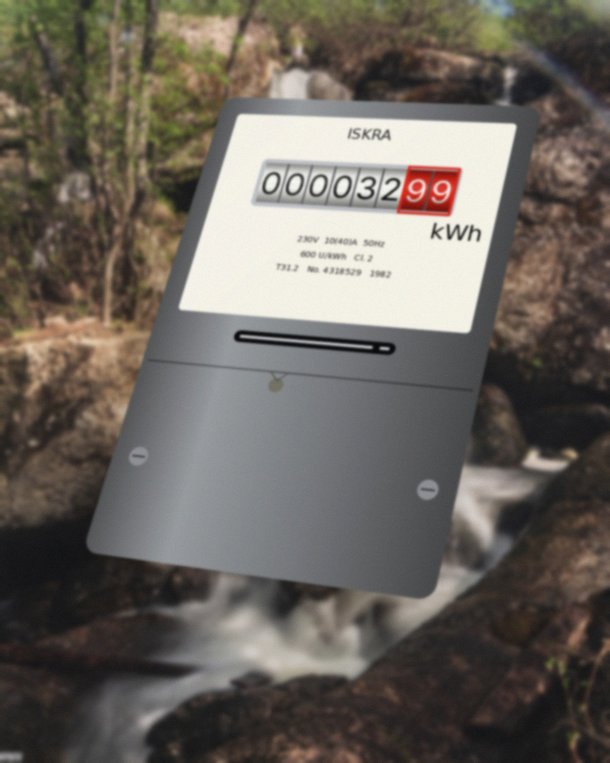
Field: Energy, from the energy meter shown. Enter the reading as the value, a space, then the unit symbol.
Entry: 32.99 kWh
